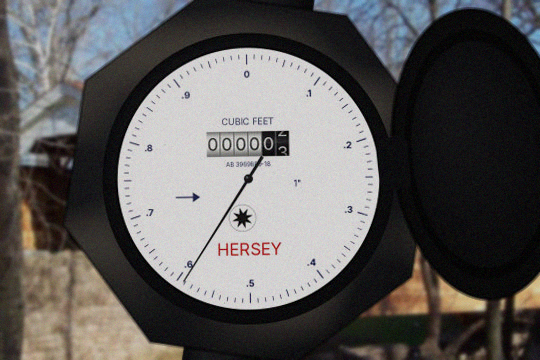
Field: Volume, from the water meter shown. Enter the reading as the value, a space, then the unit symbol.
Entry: 2.59 ft³
